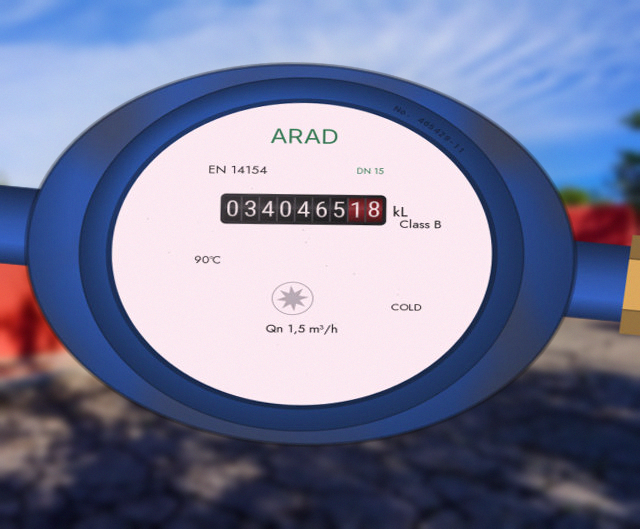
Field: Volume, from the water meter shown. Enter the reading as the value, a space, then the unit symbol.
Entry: 340465.18 kL
